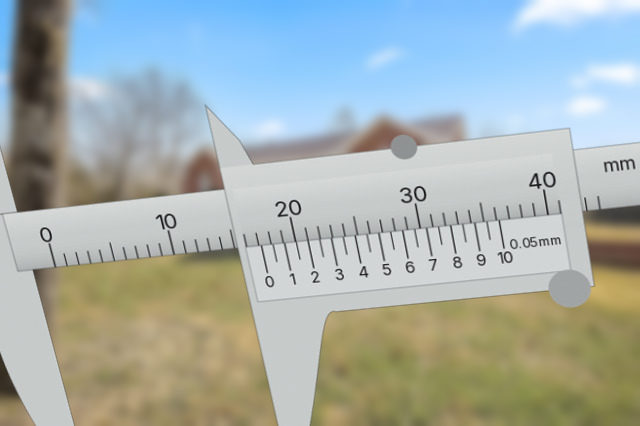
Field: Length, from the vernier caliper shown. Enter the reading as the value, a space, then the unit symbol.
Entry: 17.2 mm
